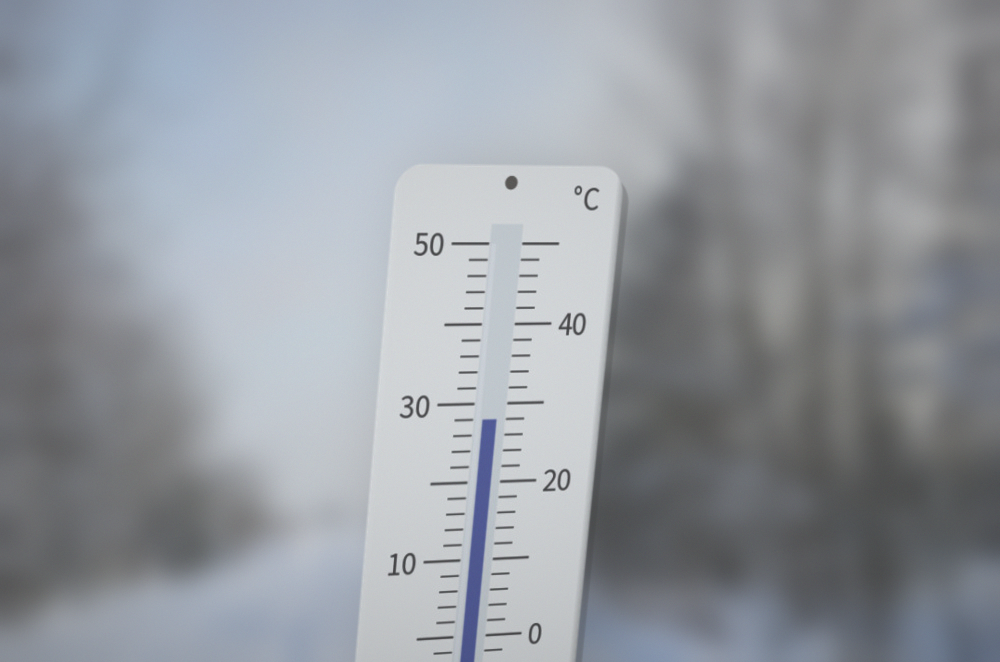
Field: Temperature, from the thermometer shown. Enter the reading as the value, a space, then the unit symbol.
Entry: 28 °C
